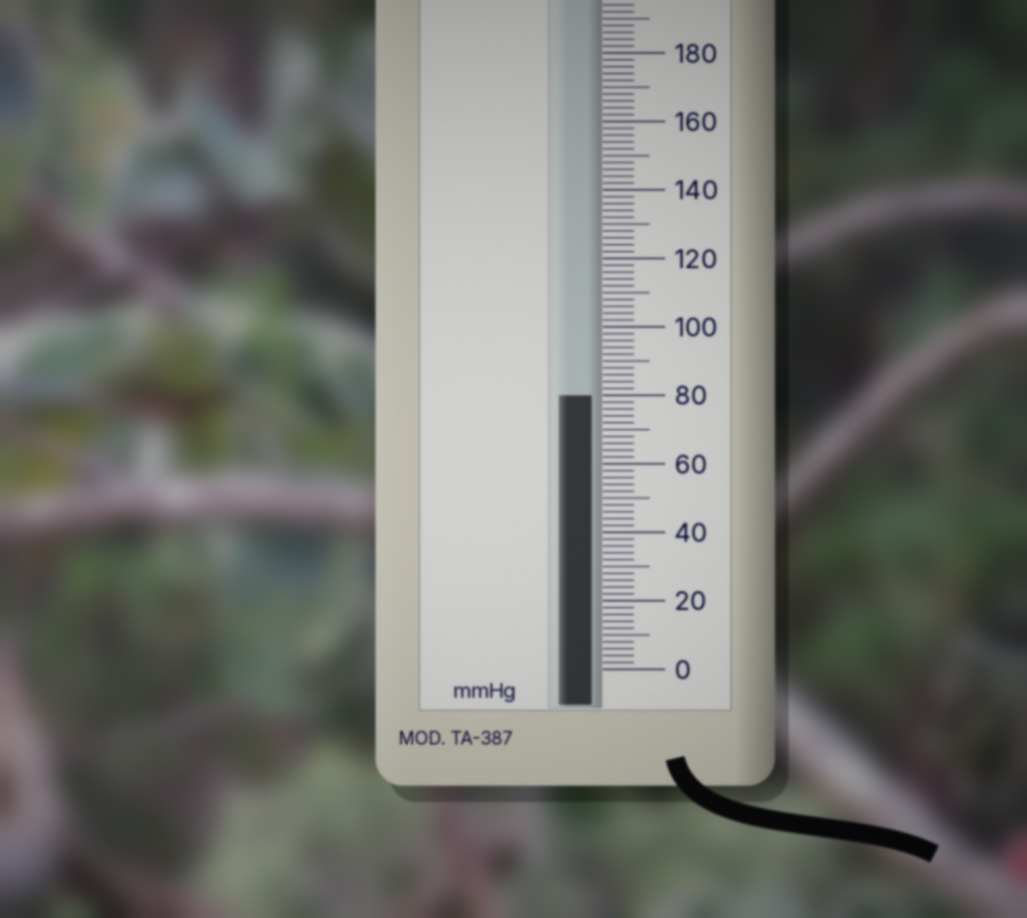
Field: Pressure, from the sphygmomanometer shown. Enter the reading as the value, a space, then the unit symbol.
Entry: 80 mmHg
